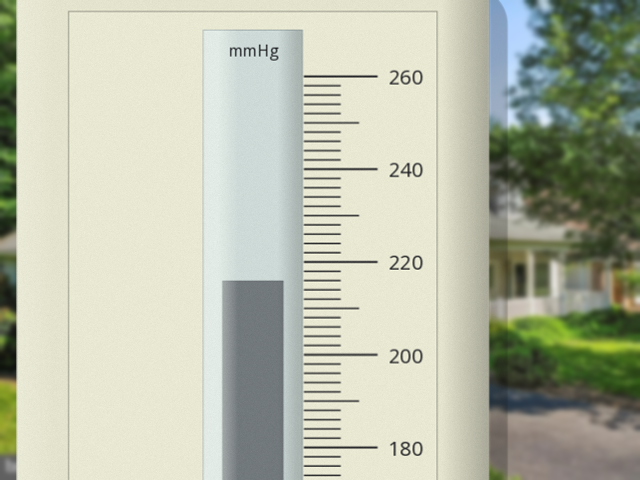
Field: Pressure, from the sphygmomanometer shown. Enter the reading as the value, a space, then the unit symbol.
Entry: 216 mmHg
